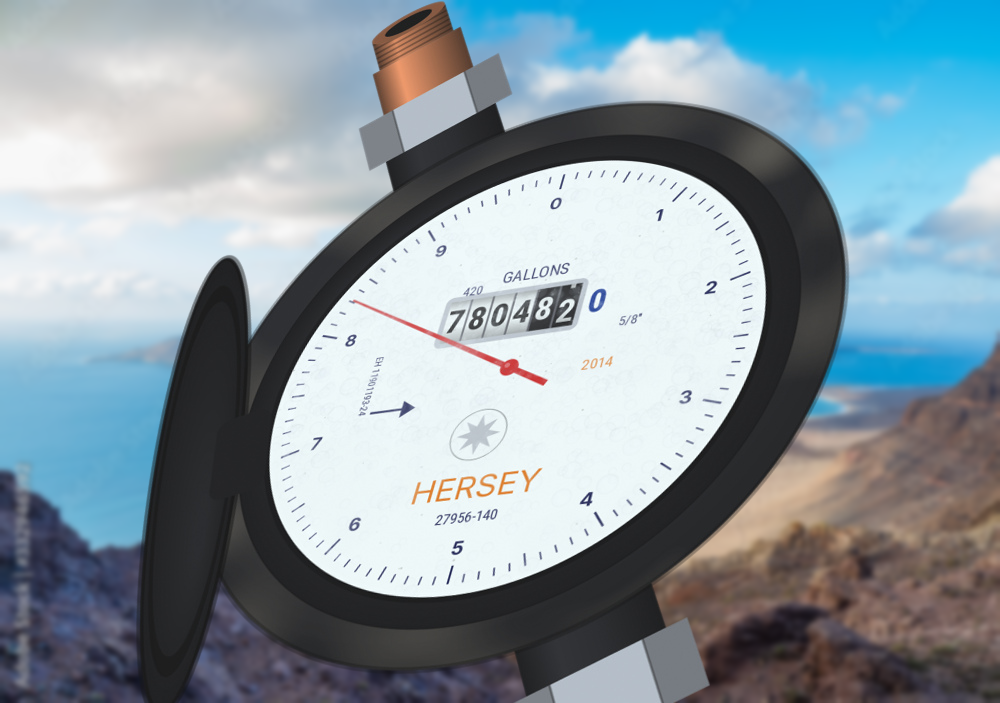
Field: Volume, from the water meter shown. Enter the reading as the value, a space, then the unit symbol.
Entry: 7804818.3 gal
